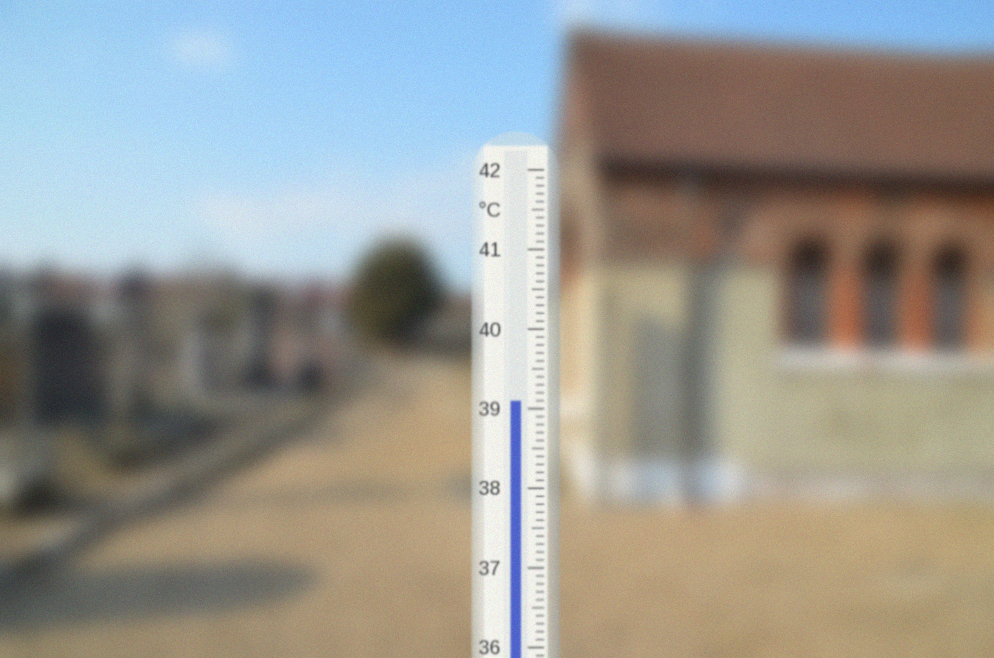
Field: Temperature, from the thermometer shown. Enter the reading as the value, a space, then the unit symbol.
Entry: 39.1 °C
